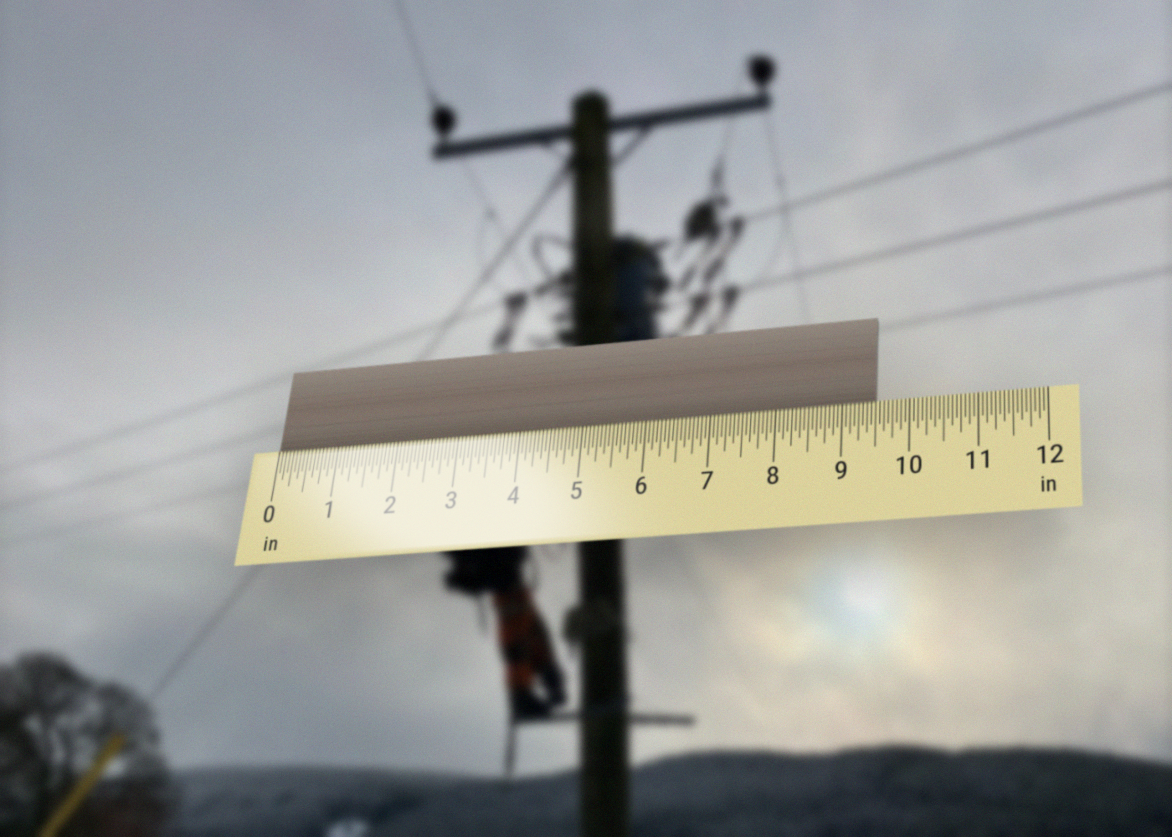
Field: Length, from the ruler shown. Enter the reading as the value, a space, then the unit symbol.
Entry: 9.5 in
